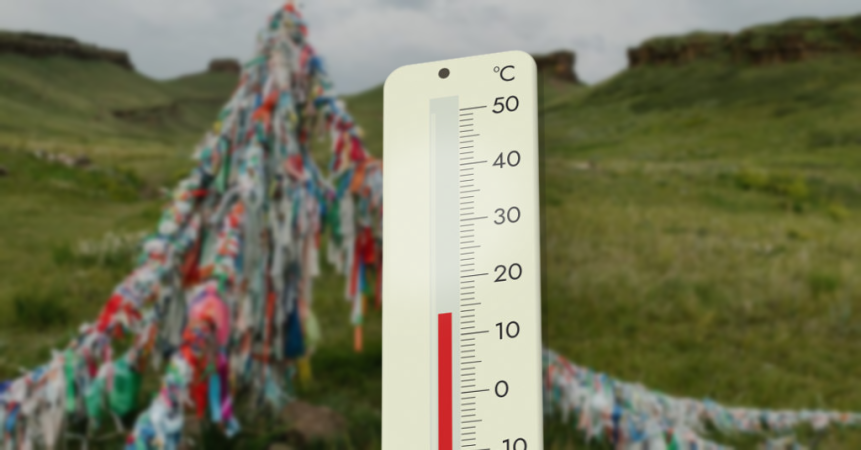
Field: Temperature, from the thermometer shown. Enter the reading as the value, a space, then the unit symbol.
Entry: 14 °C
